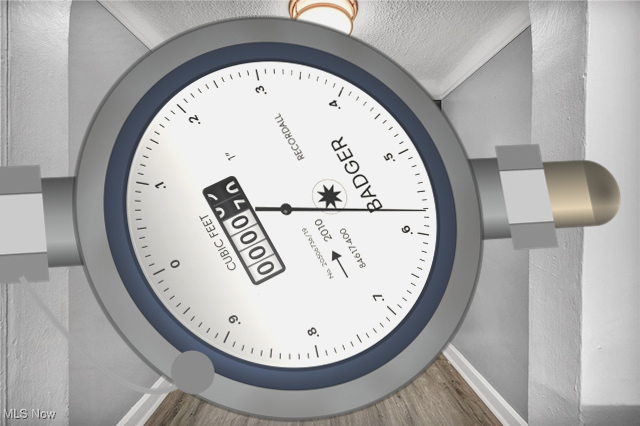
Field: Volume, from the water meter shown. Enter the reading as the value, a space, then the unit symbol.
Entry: 69.57 ft³
